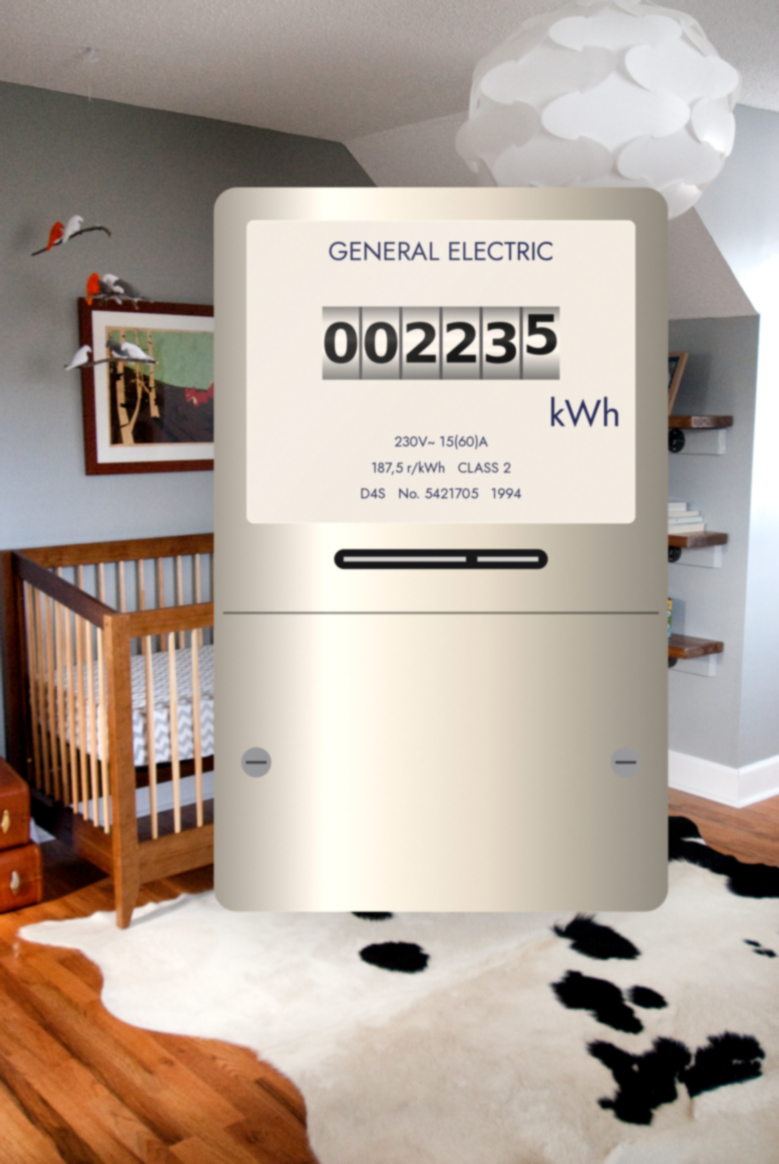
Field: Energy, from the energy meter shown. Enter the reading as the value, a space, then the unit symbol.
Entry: 2235 kWh
